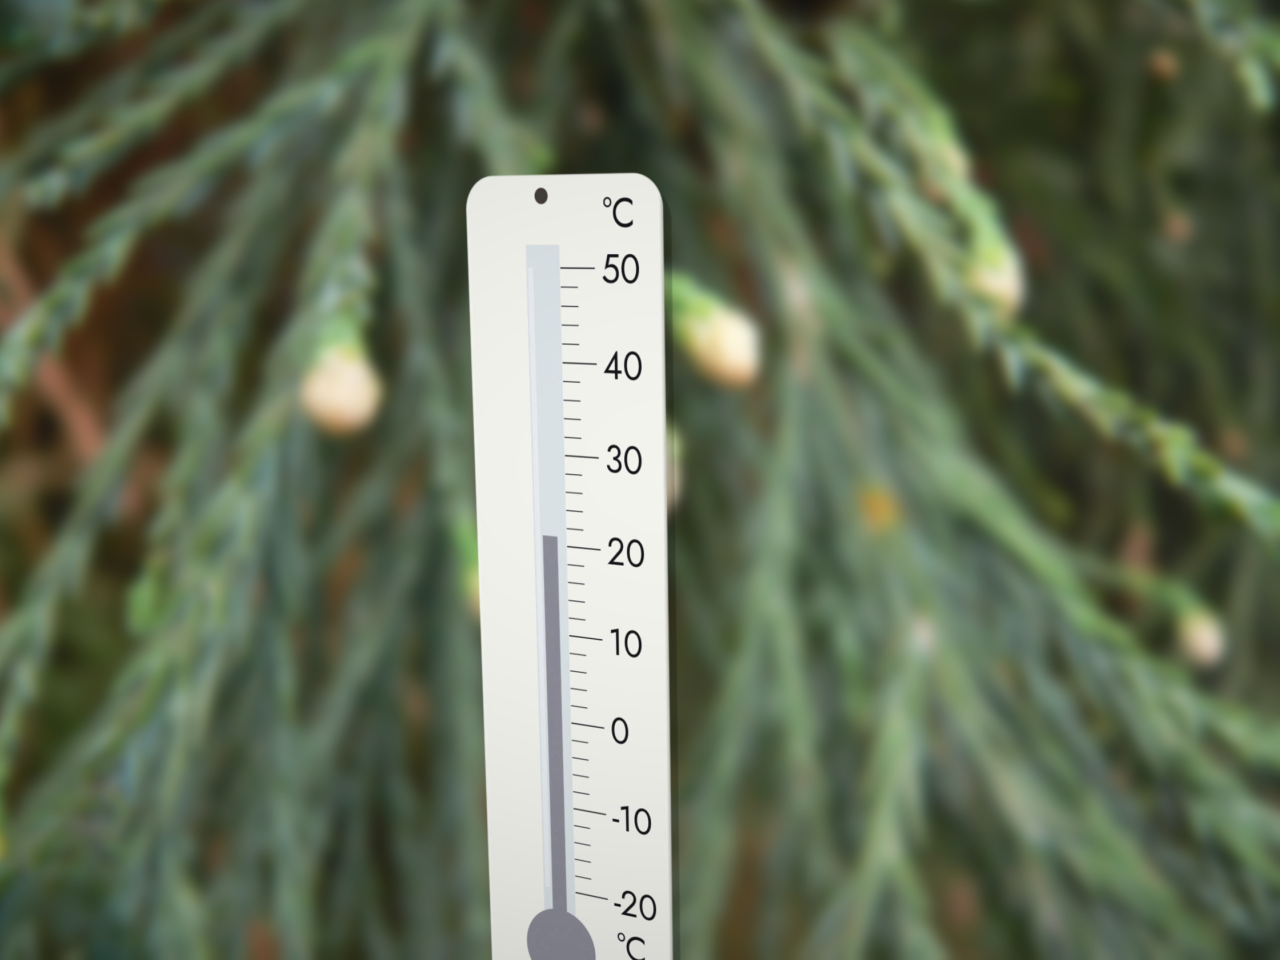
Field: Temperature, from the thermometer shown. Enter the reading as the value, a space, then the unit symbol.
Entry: 21 °C
